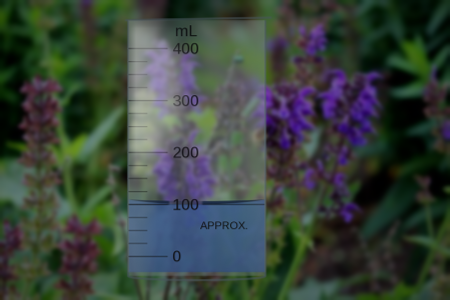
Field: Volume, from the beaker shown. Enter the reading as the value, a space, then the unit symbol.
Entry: 100 mL
